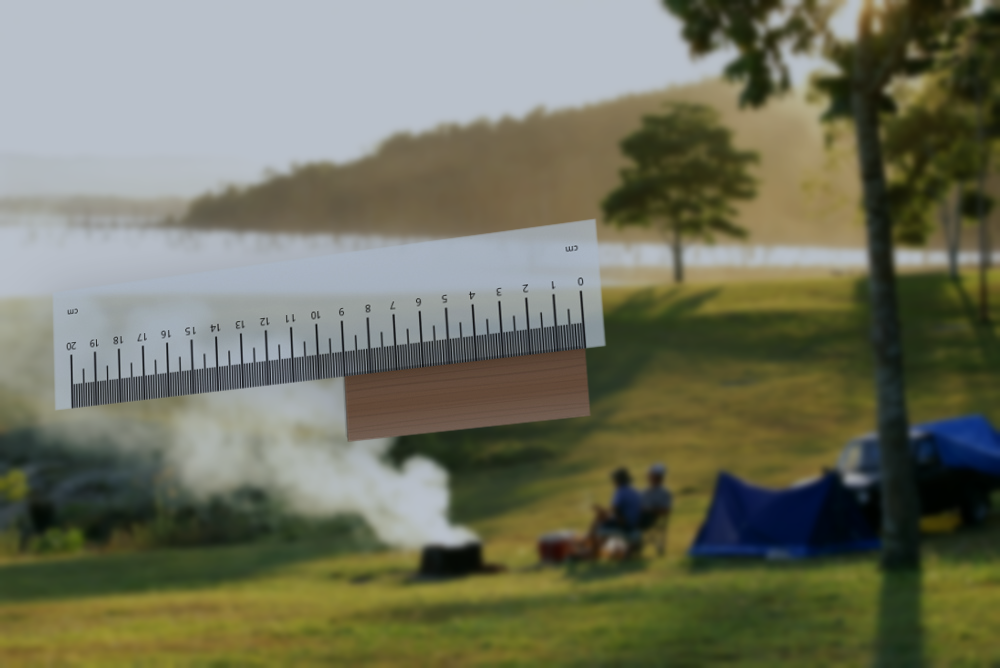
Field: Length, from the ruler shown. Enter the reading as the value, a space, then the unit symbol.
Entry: 9 cm
